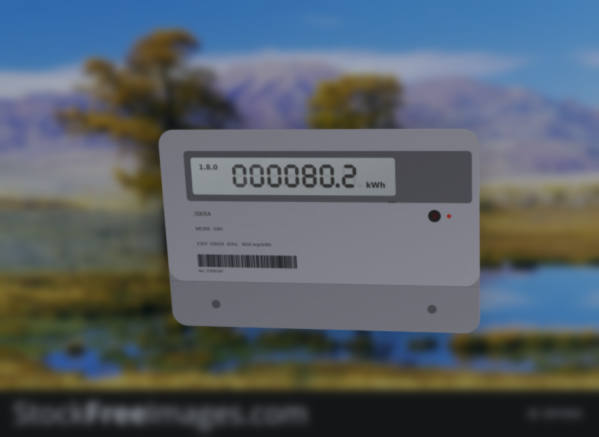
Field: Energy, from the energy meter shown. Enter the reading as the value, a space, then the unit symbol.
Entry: 80.2 kWh
